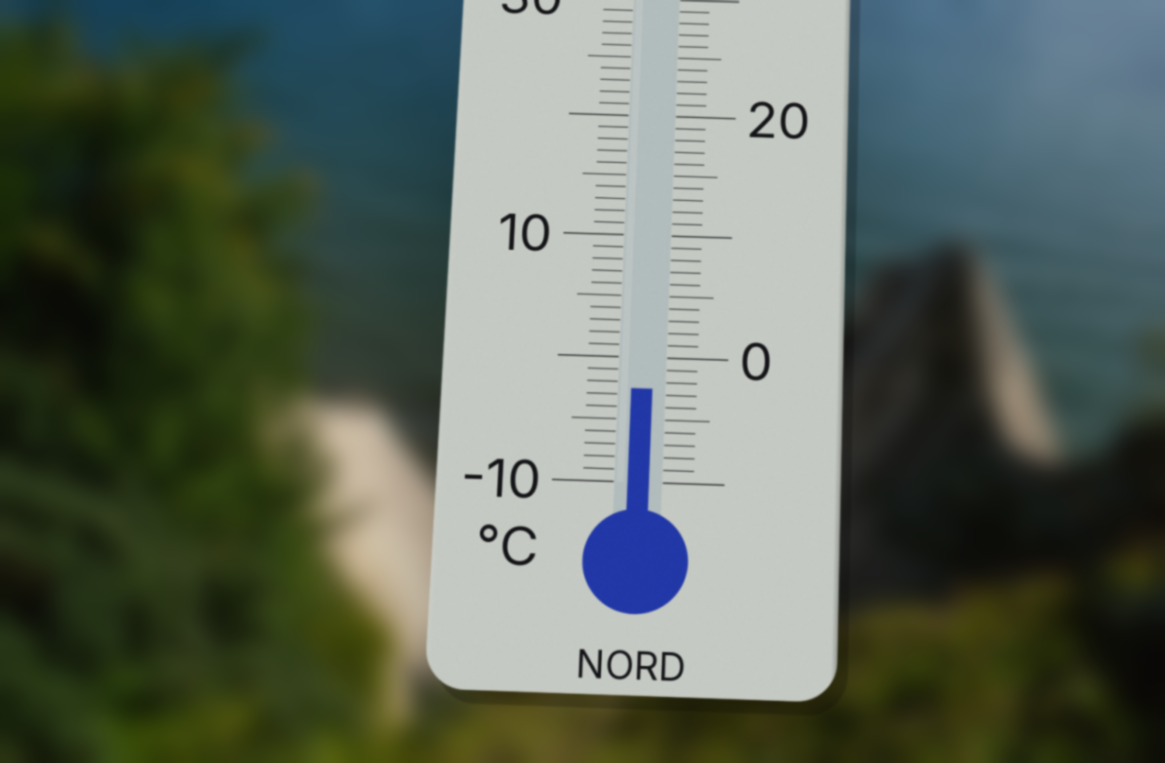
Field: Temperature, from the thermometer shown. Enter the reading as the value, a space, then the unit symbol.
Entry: -2.5 °C
